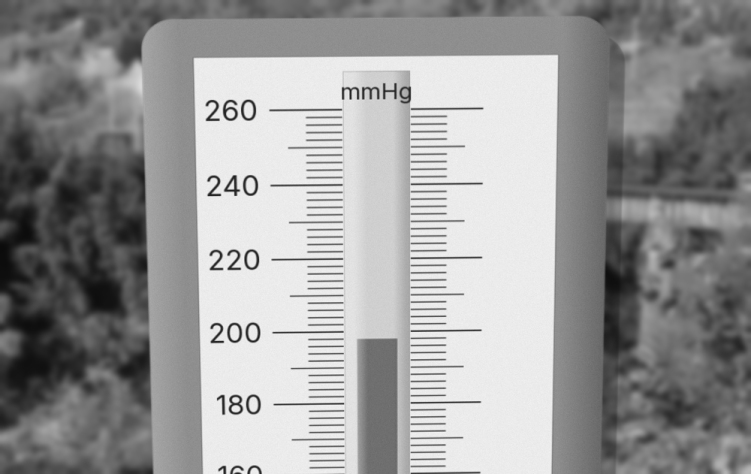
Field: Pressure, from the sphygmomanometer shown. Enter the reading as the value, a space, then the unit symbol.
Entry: 198 mmHg
